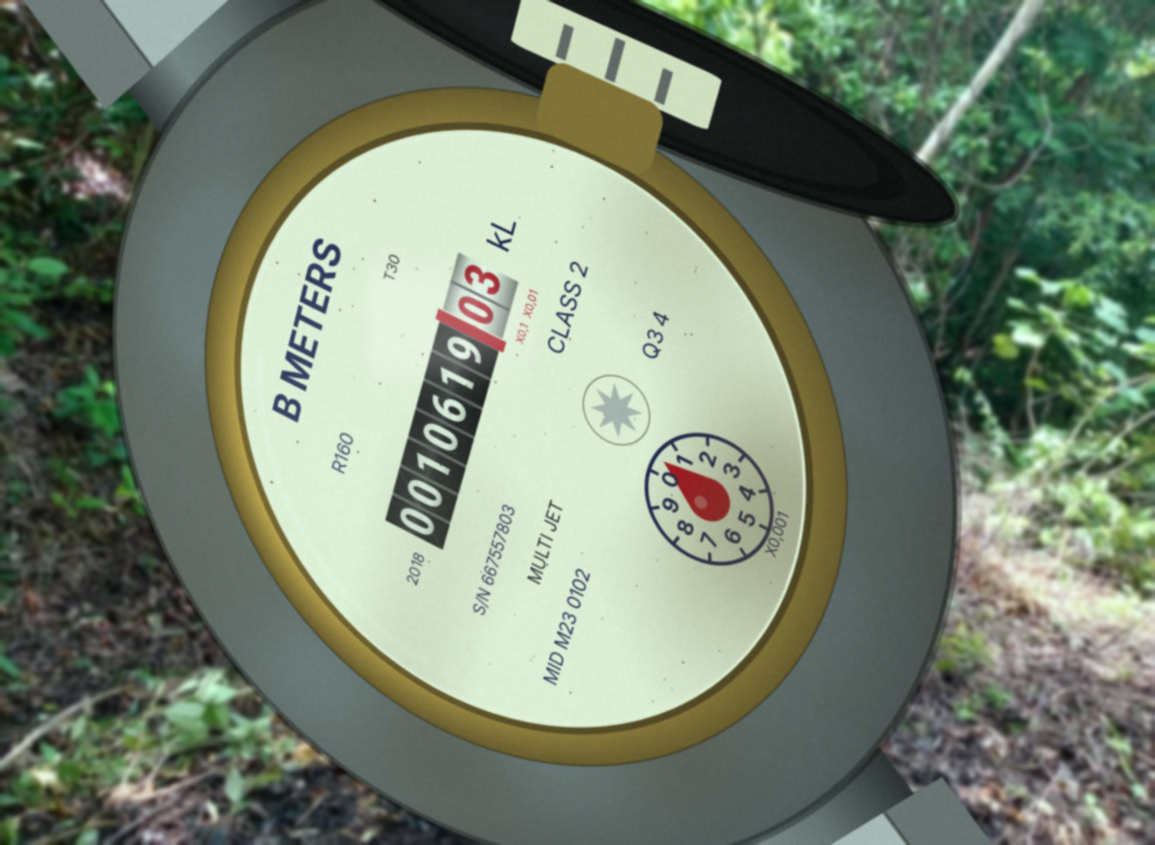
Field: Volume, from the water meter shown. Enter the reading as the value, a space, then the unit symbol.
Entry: 10619.030 kL
